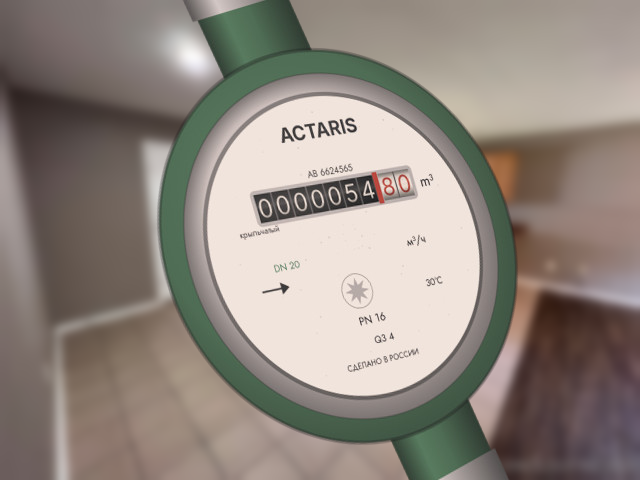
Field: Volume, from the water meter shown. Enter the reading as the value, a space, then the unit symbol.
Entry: 54.80 m³
